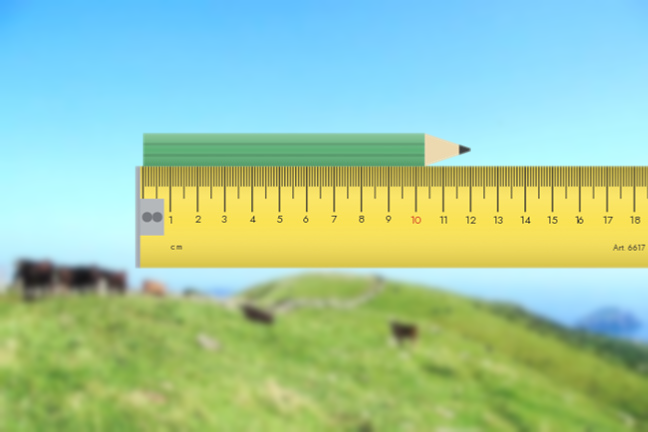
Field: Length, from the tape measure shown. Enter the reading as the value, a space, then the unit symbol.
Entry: 12 cm
